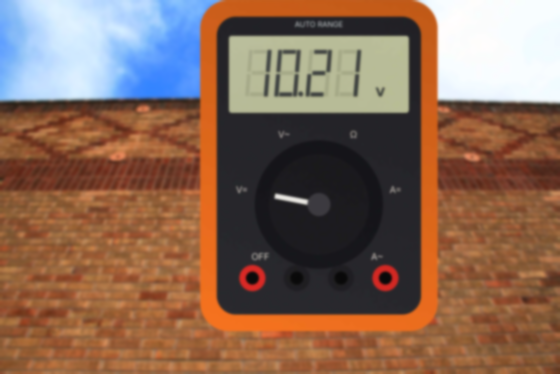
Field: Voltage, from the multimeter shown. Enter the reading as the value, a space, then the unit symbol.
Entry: 10.21 V
